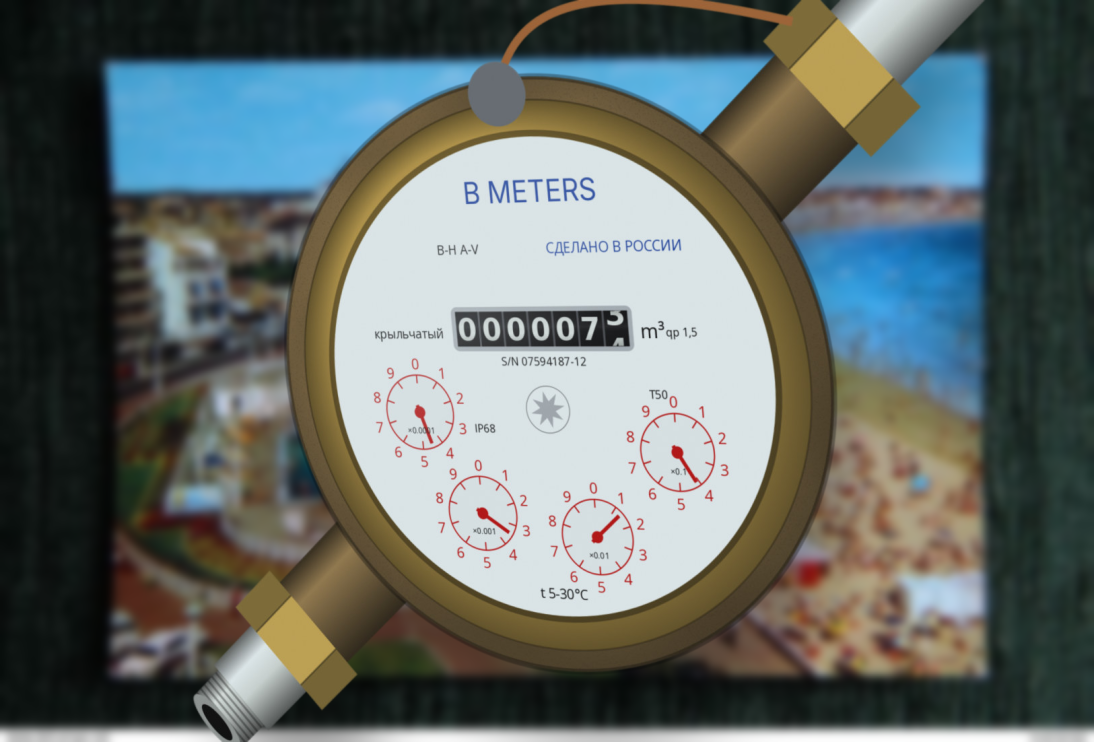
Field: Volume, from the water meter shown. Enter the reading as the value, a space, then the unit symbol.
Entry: 73.4134 m³
